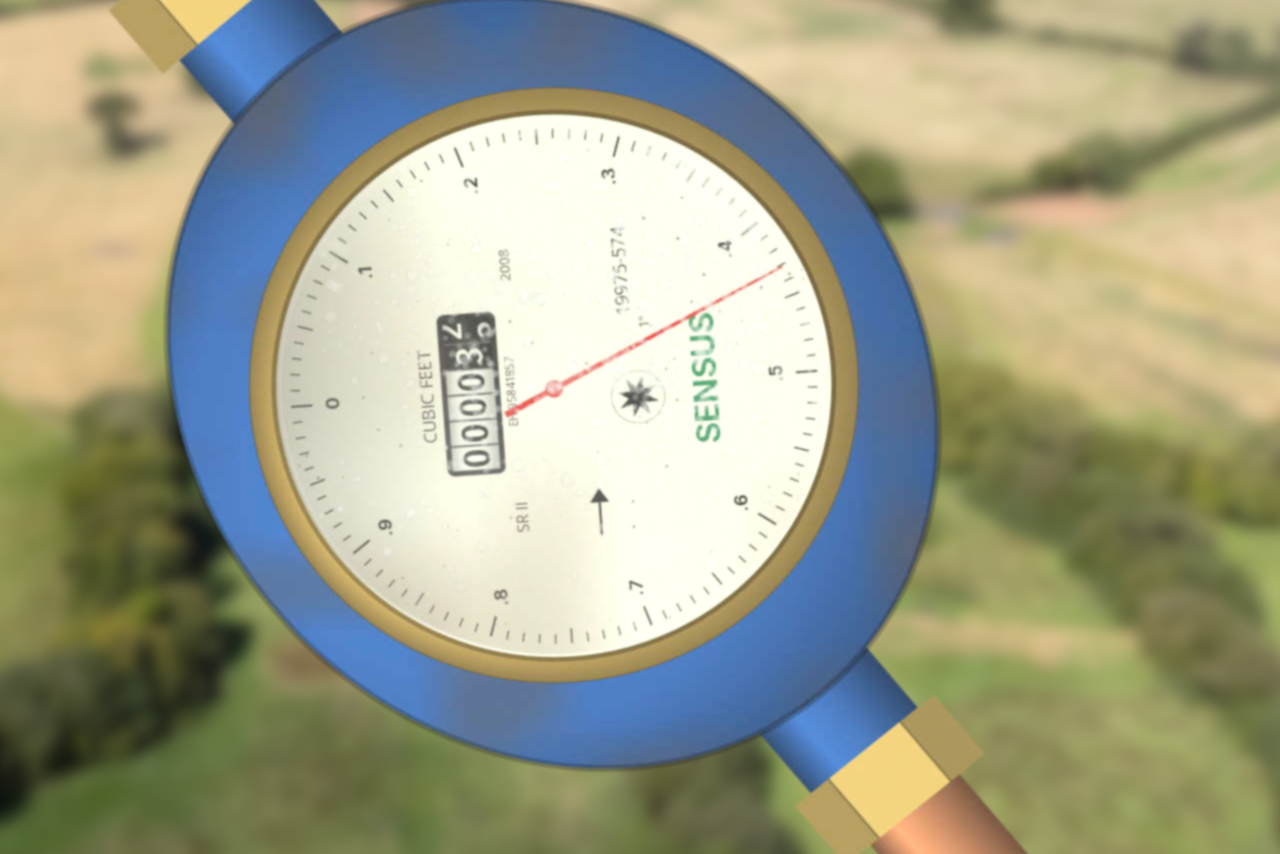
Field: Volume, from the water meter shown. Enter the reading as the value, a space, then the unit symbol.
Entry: 32.43 ft³
